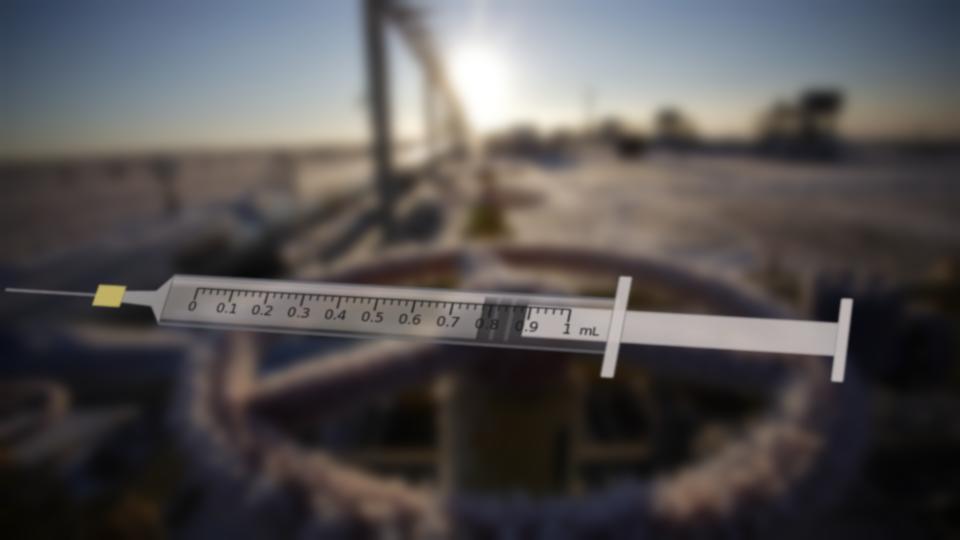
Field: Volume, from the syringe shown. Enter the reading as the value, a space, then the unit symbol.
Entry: 0.78 mL
